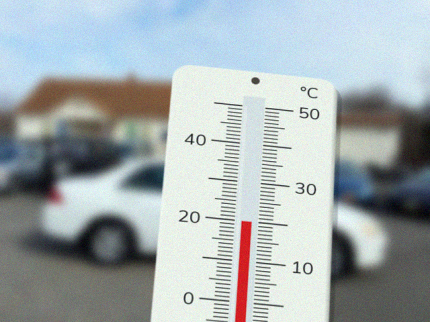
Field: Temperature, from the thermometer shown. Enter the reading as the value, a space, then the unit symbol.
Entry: 20 °C
